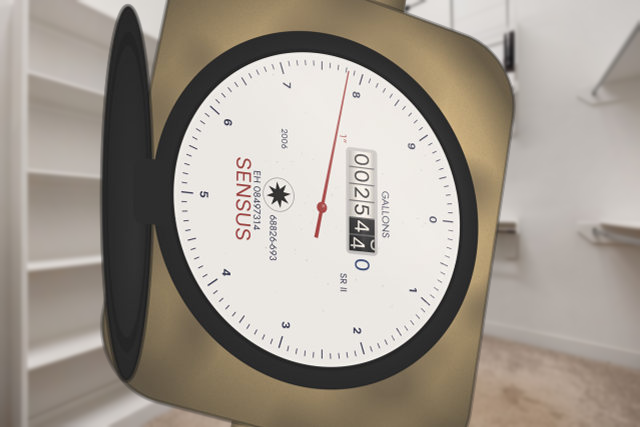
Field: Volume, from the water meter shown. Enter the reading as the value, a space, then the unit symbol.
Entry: 25437.8 gal
